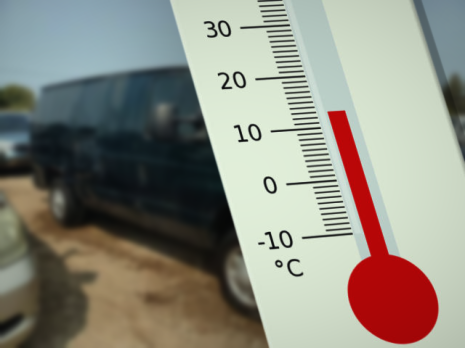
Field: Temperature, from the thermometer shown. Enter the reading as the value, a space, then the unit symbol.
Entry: 13 °C
